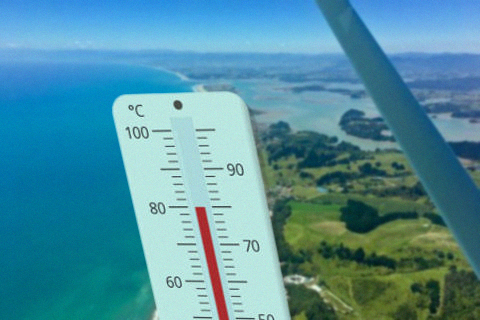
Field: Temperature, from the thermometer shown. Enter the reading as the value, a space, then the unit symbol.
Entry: 80 °C
